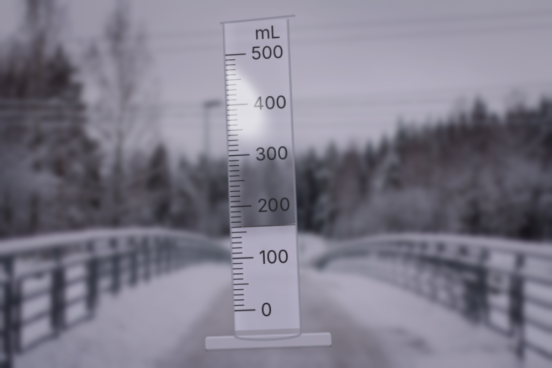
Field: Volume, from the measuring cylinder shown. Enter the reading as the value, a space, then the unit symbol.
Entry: 160 mL
